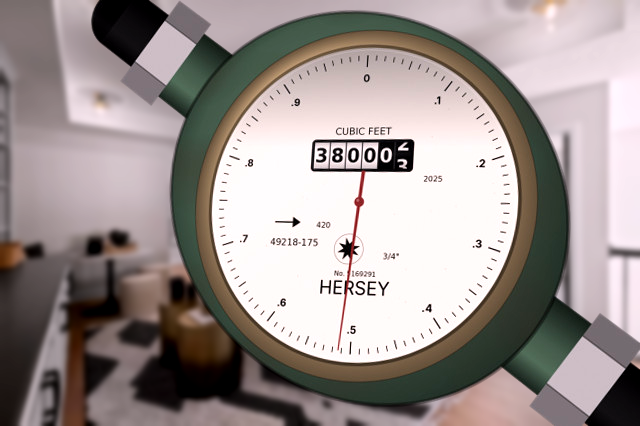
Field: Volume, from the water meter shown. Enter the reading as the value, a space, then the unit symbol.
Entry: 380002.51 ft³
